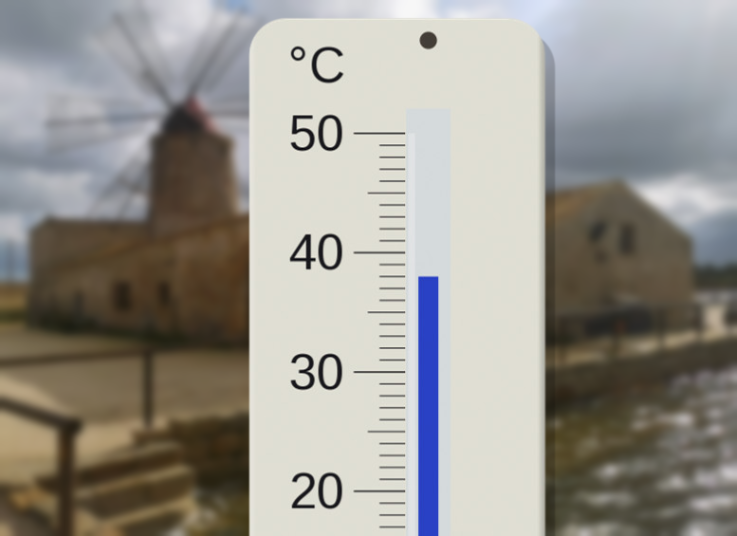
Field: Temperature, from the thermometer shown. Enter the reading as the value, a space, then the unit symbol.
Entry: 38 °C
